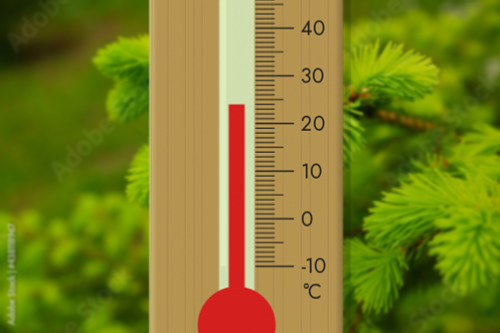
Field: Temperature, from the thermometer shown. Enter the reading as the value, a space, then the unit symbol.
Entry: 24 °C
